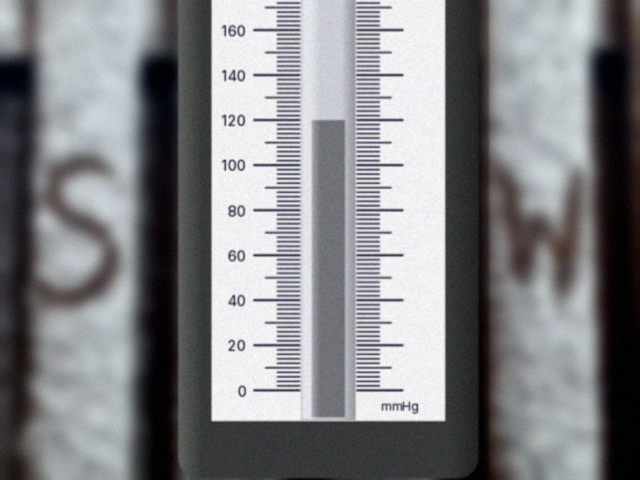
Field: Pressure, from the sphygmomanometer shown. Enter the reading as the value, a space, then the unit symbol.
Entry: 120 mmHg
